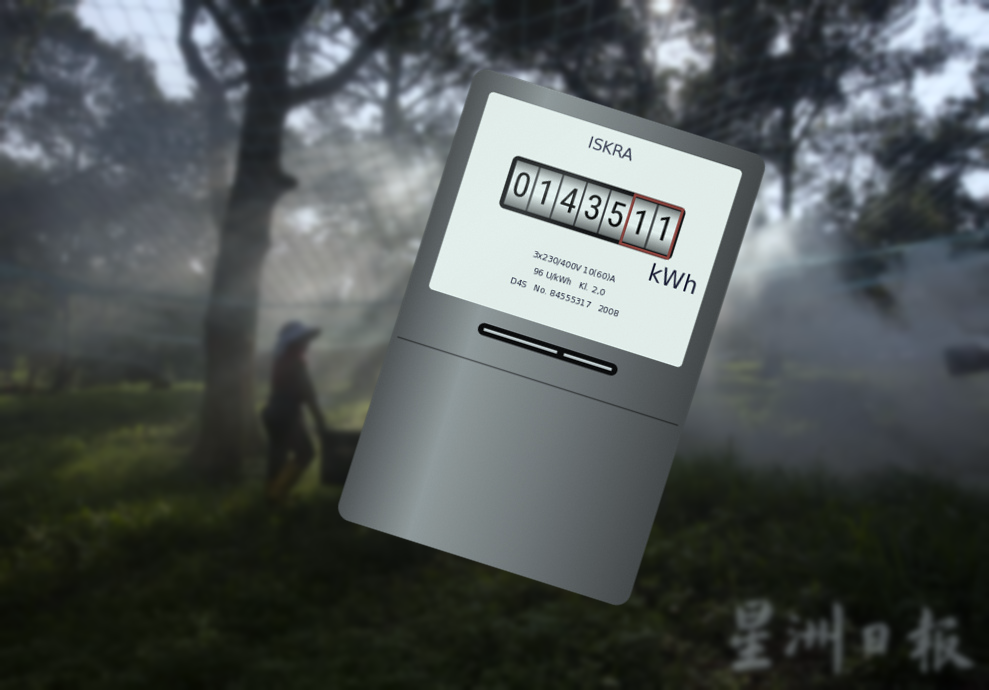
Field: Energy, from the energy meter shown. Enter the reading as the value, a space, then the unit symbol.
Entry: 1435.11 kWh
